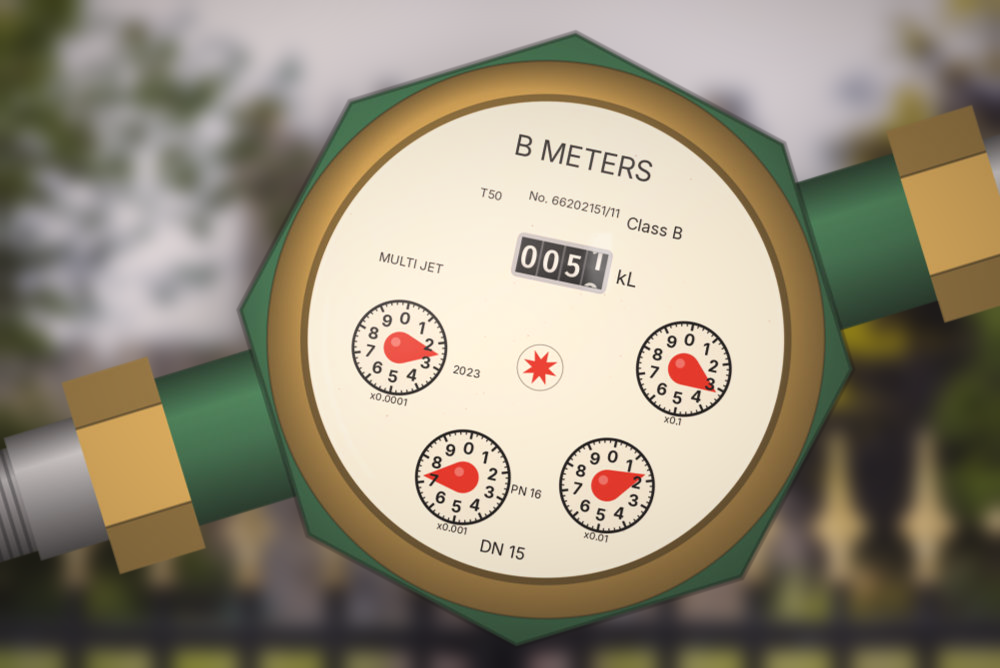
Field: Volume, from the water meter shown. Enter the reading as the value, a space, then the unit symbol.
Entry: 51.3172 kL
